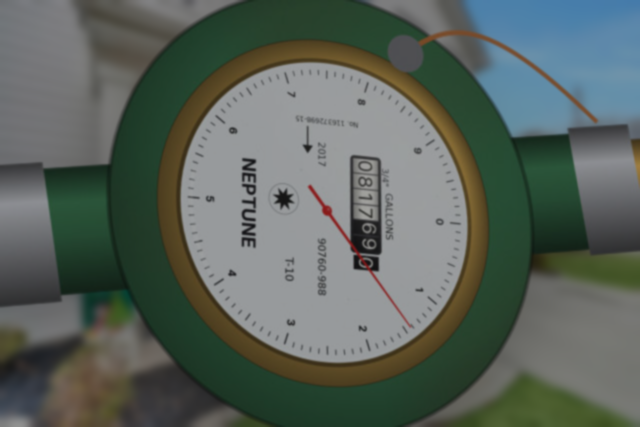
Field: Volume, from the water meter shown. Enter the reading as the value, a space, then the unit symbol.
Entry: 817691.4 gal
